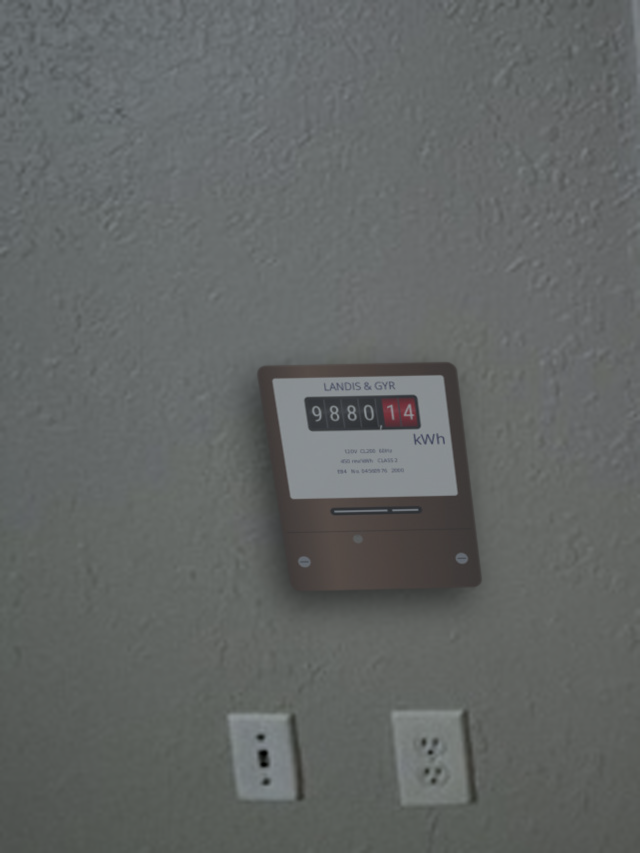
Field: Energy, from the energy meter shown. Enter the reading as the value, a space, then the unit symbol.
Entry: 9880.14 kWh
